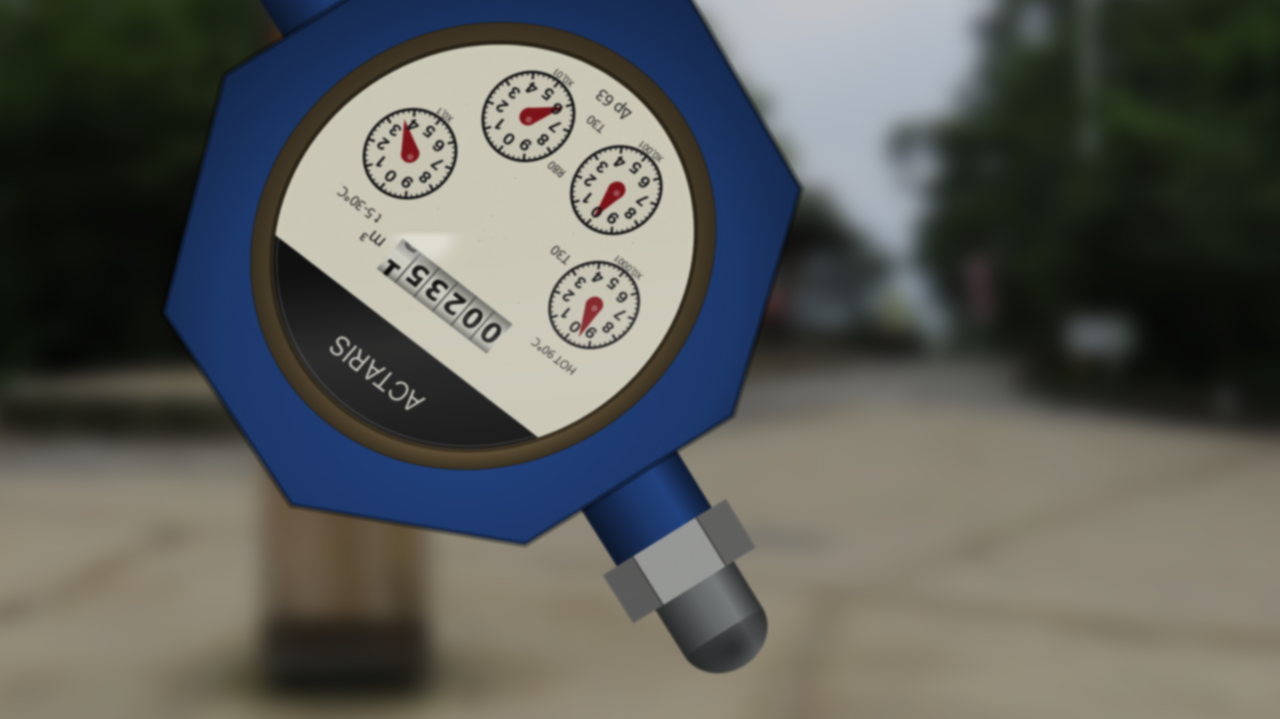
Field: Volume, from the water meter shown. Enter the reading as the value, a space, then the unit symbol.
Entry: 2351.3599 m³
